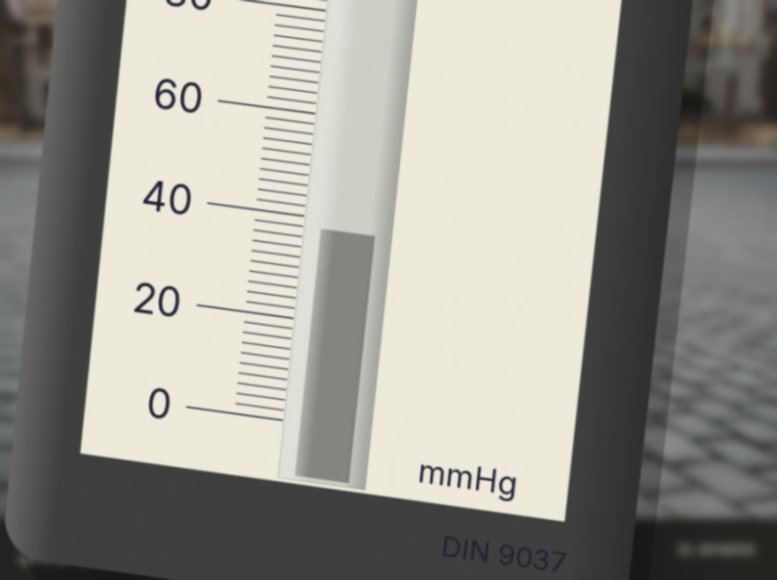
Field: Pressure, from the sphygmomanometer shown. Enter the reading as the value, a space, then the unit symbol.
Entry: 38 mmHg
